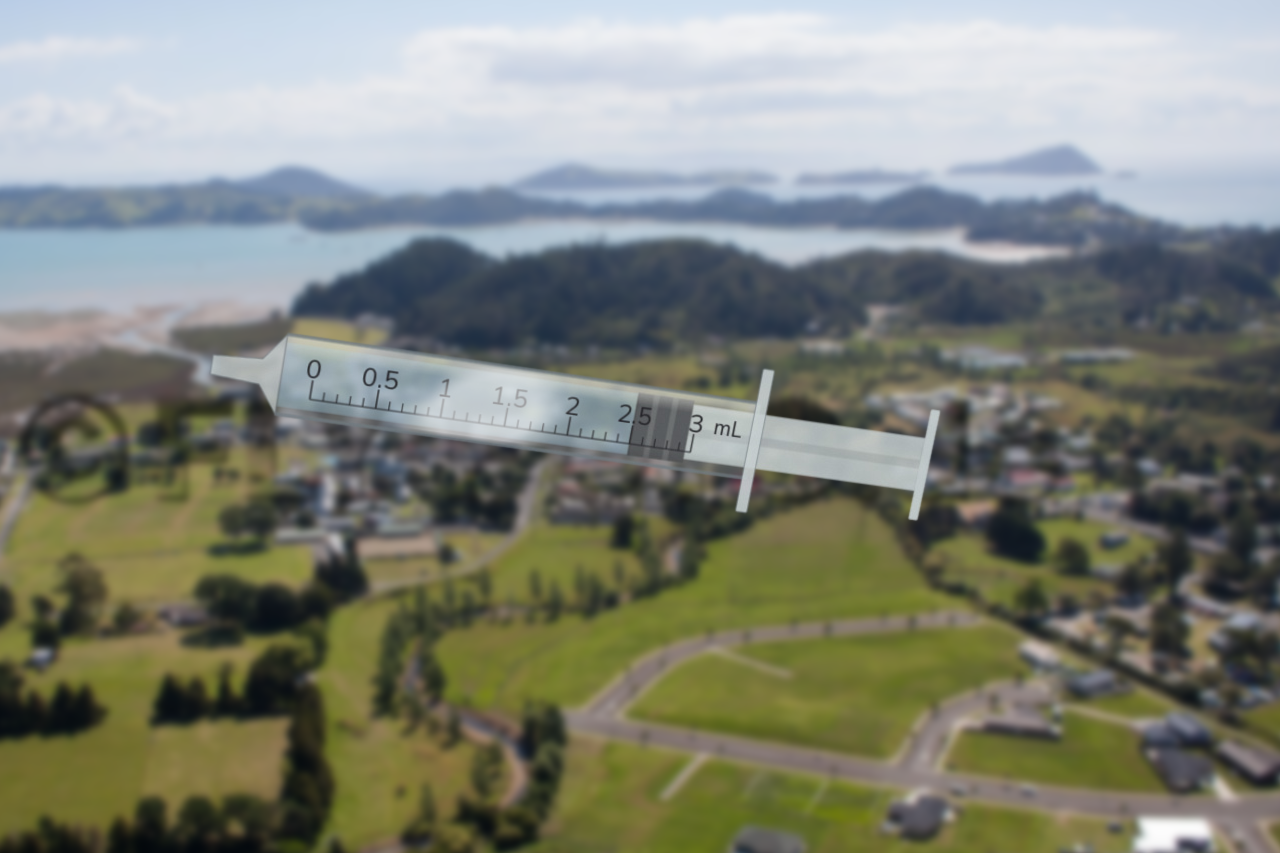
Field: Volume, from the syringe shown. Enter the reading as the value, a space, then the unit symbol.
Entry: 2.5 mL
